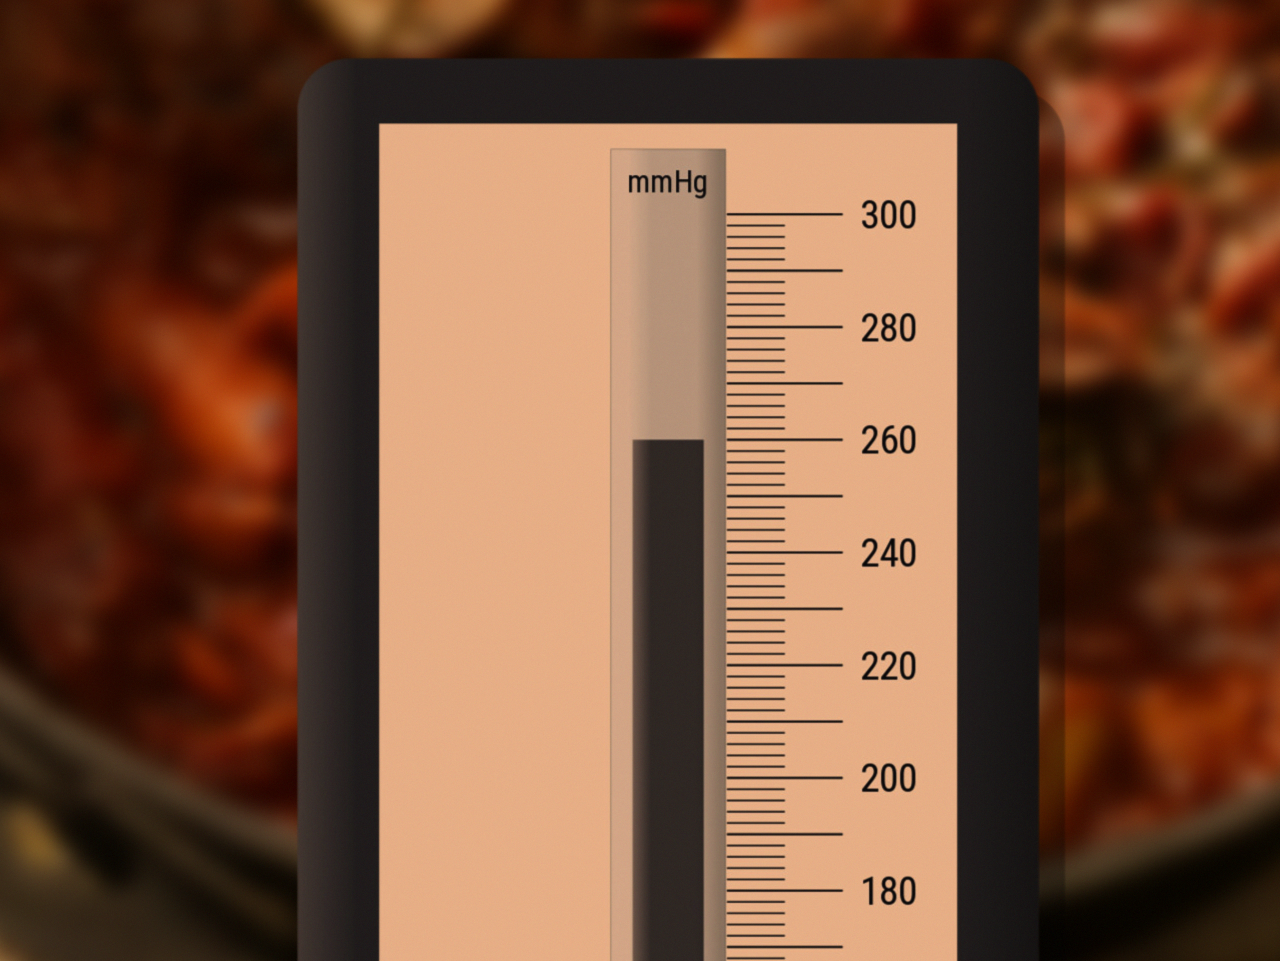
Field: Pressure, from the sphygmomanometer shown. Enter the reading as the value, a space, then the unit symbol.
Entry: 260 mmHg
